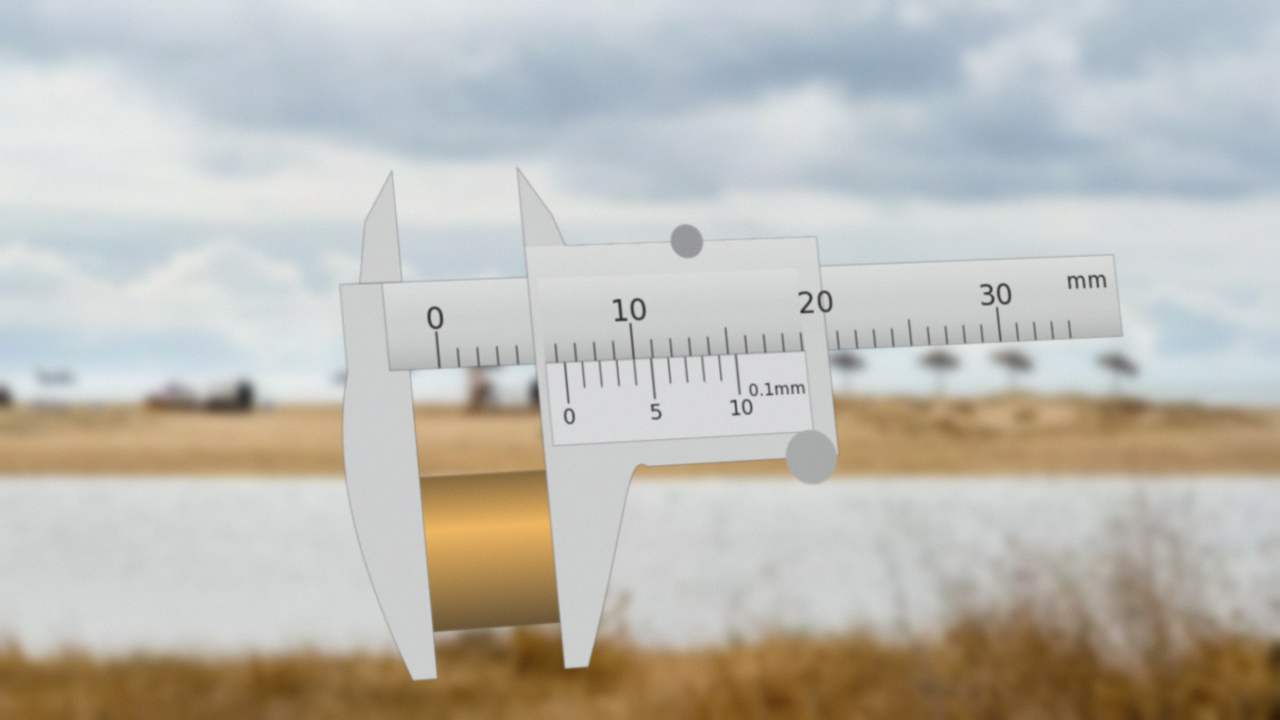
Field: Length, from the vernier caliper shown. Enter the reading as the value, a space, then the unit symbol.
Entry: 6.4 mm
